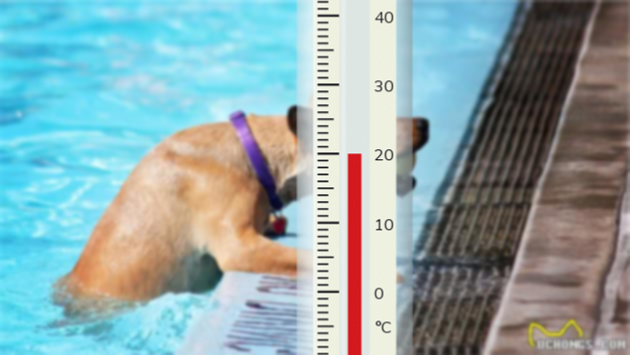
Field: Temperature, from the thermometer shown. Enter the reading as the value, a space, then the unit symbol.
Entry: 20 °C
